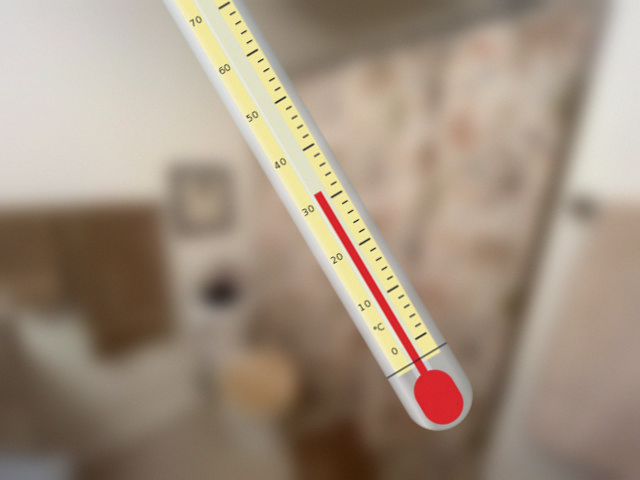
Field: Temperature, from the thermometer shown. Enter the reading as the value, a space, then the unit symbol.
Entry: 32 °C
